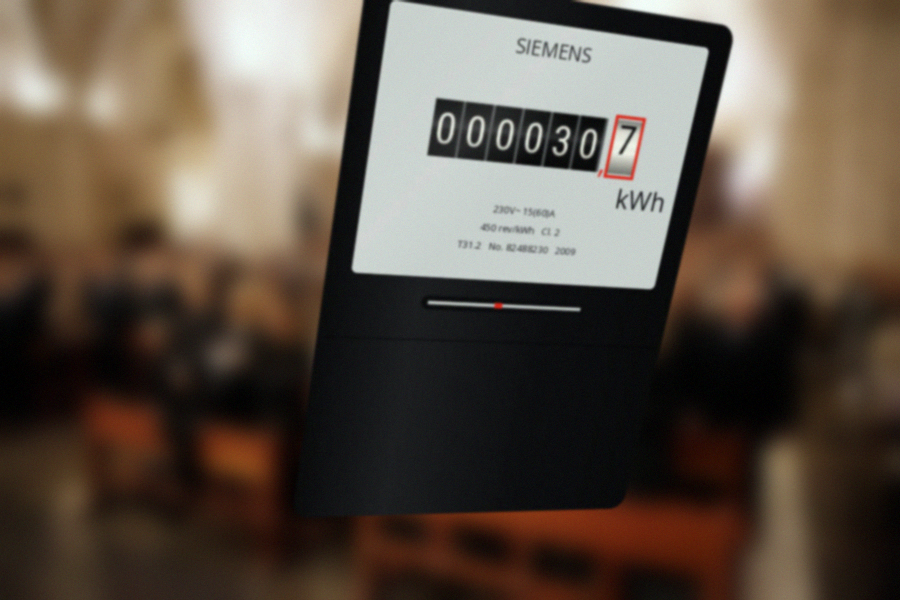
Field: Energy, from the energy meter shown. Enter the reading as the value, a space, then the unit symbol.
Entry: 30.7 kWh
